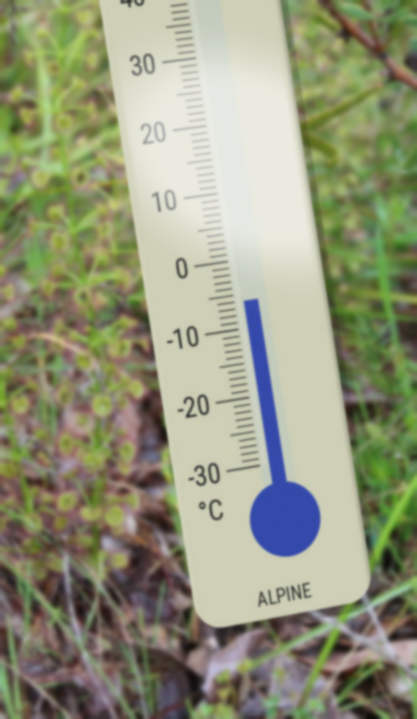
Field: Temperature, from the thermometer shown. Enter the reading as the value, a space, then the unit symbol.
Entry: -6 °C
